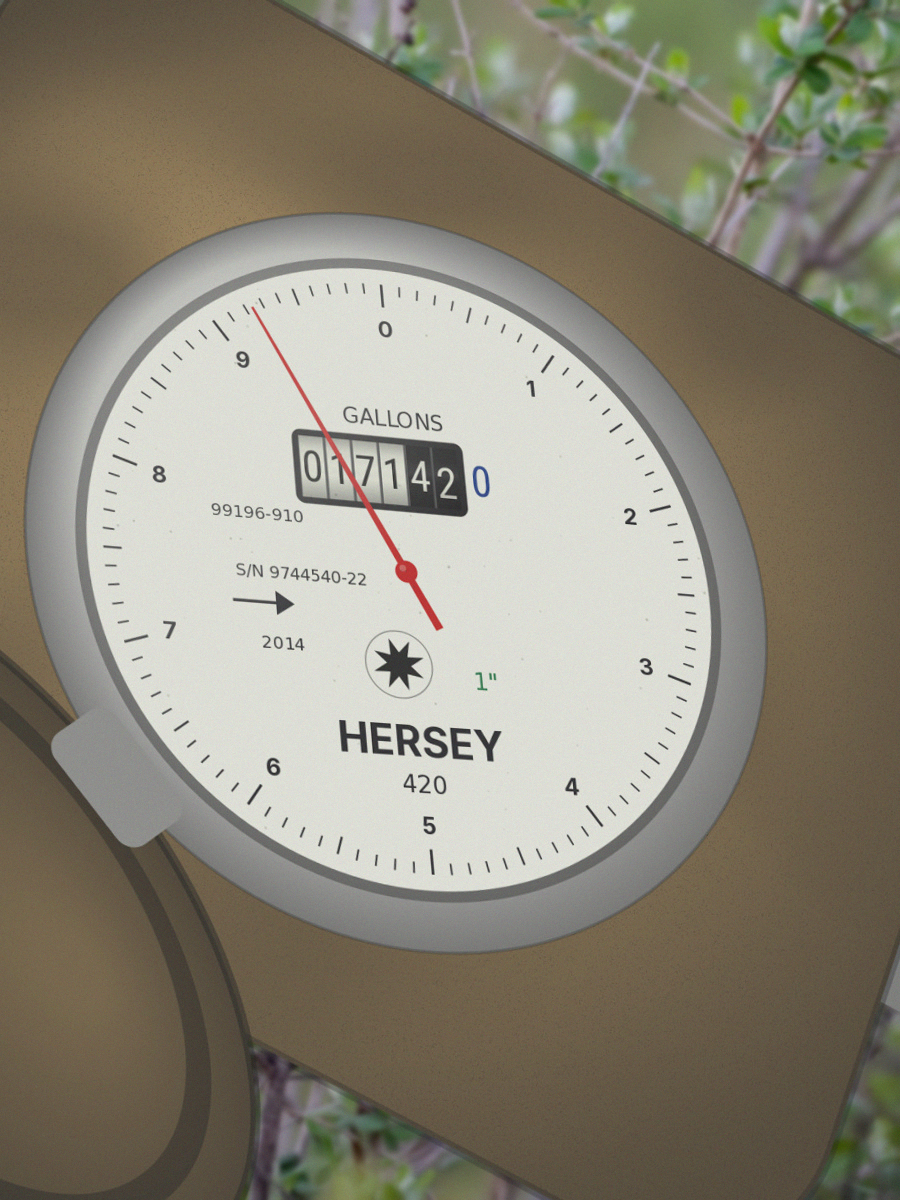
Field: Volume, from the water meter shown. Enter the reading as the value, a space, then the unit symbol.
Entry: 171419.2 gal
